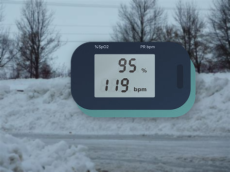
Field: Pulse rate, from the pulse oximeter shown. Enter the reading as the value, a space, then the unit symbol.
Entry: 119 bpm
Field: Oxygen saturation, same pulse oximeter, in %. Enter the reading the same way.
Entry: 95 %
